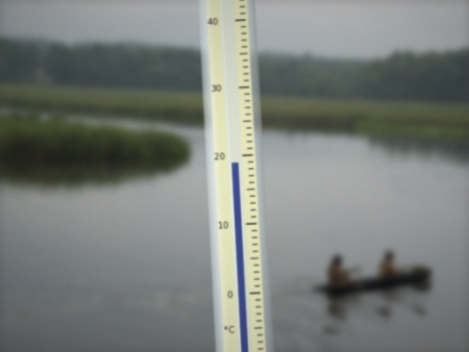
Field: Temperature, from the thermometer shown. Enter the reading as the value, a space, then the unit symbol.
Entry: 19 °C
